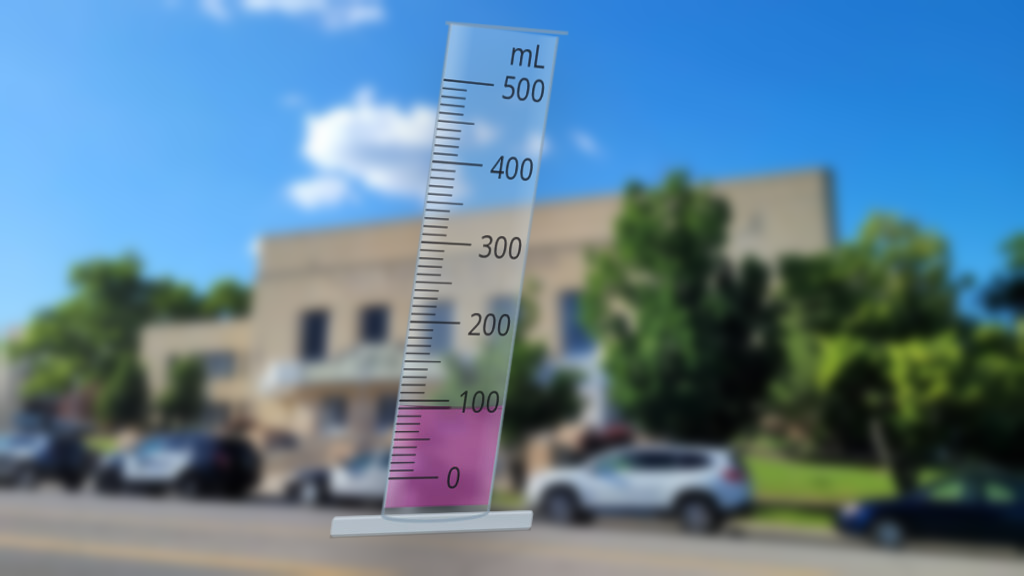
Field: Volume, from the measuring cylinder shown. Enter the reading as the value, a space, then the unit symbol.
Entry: 90 mL
